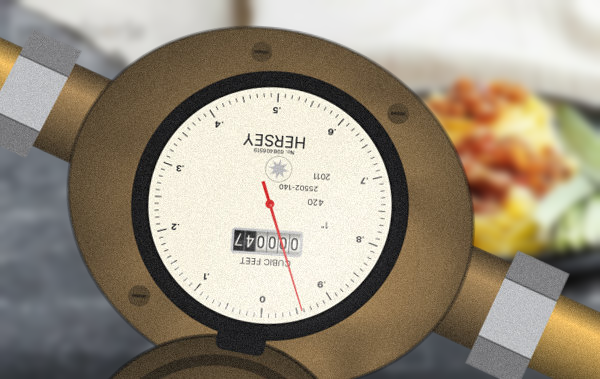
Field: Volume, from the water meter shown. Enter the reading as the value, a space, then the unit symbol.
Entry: 46.94 ft³
